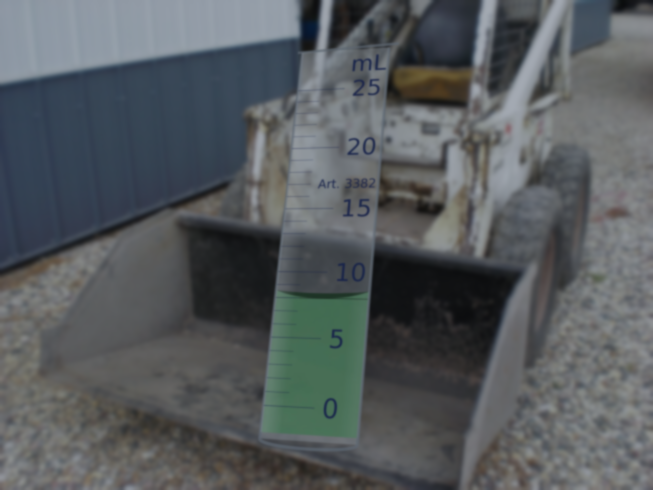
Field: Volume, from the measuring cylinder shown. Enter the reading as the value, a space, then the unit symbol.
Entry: 8 mL
